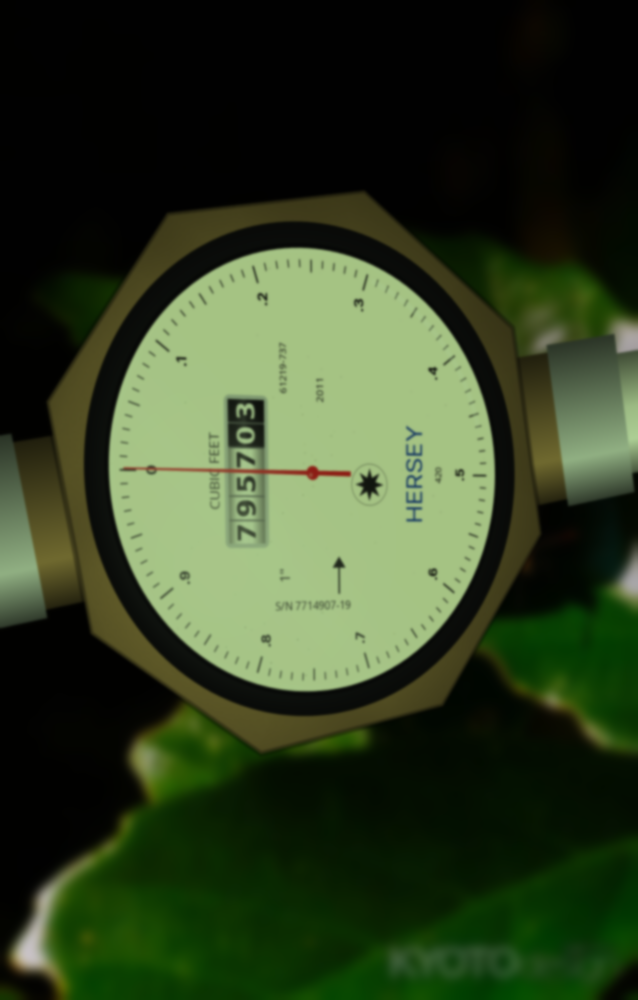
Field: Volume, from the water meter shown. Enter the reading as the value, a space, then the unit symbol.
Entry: 795703.00 ft³
